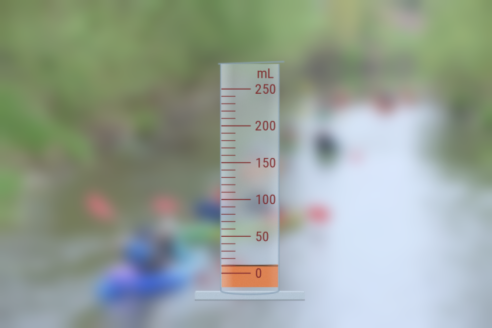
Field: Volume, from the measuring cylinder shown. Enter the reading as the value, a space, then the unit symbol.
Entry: 10 mL
